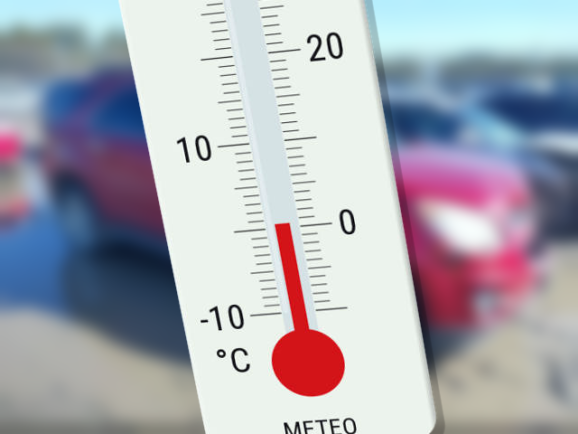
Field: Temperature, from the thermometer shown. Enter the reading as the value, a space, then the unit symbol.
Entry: 0.5 °C
